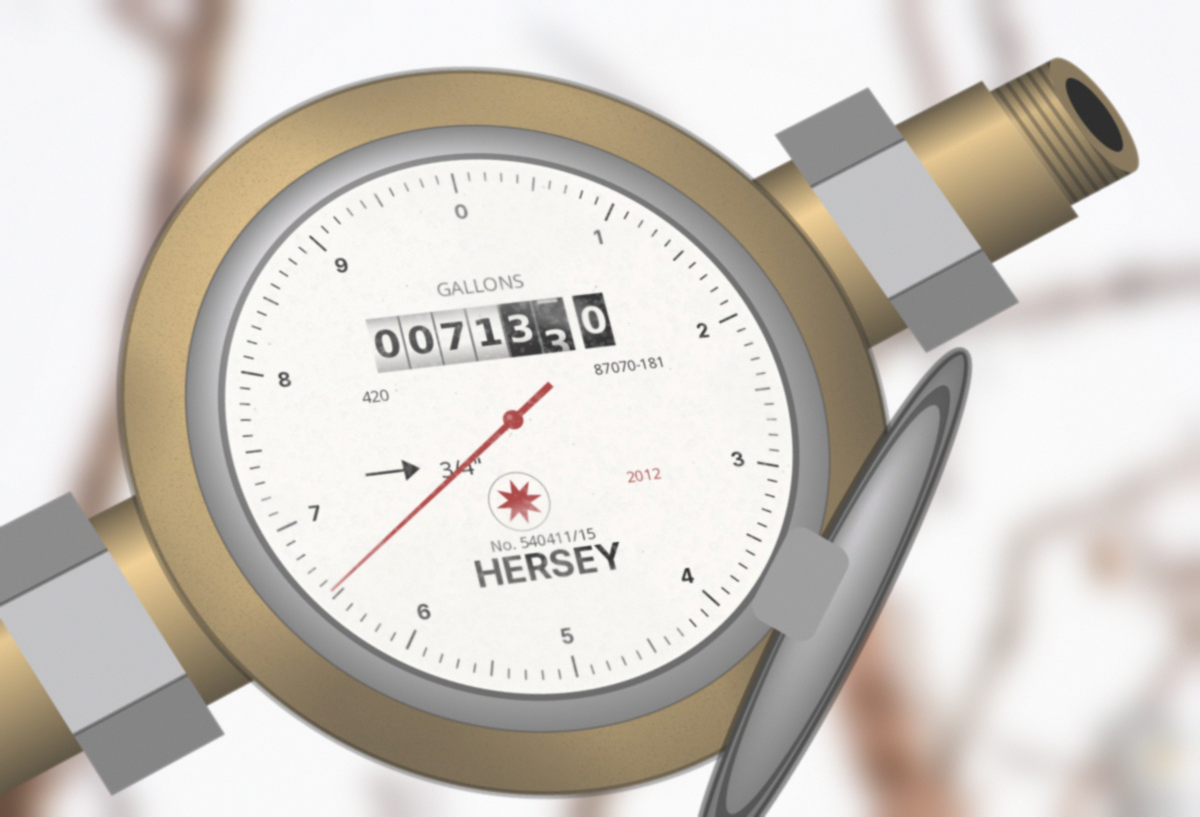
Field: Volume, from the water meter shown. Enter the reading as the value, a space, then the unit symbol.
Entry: 71326.5 gal
